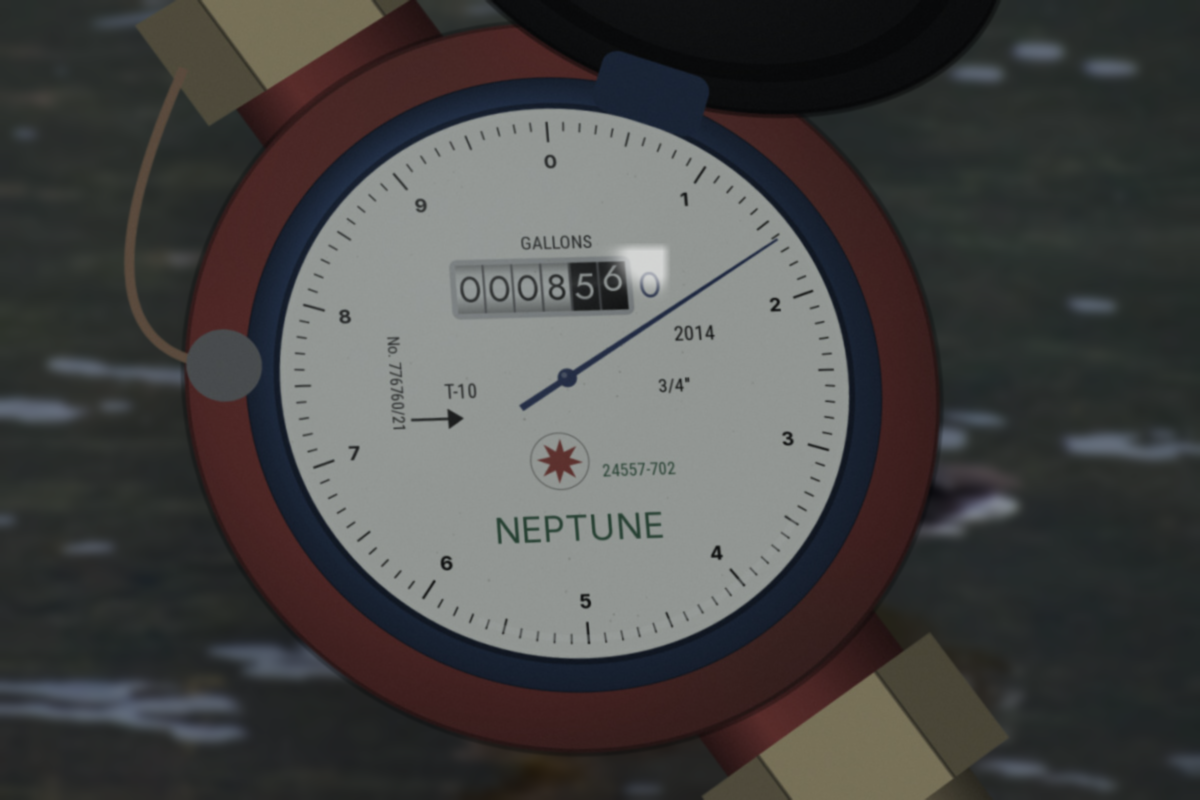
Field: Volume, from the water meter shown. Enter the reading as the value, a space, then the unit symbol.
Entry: 8561.6 gal
